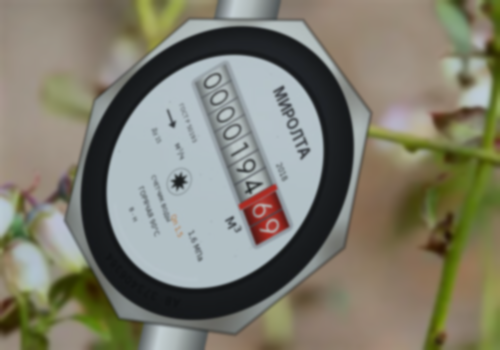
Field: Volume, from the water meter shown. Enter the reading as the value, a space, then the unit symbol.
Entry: 194.69 m³
